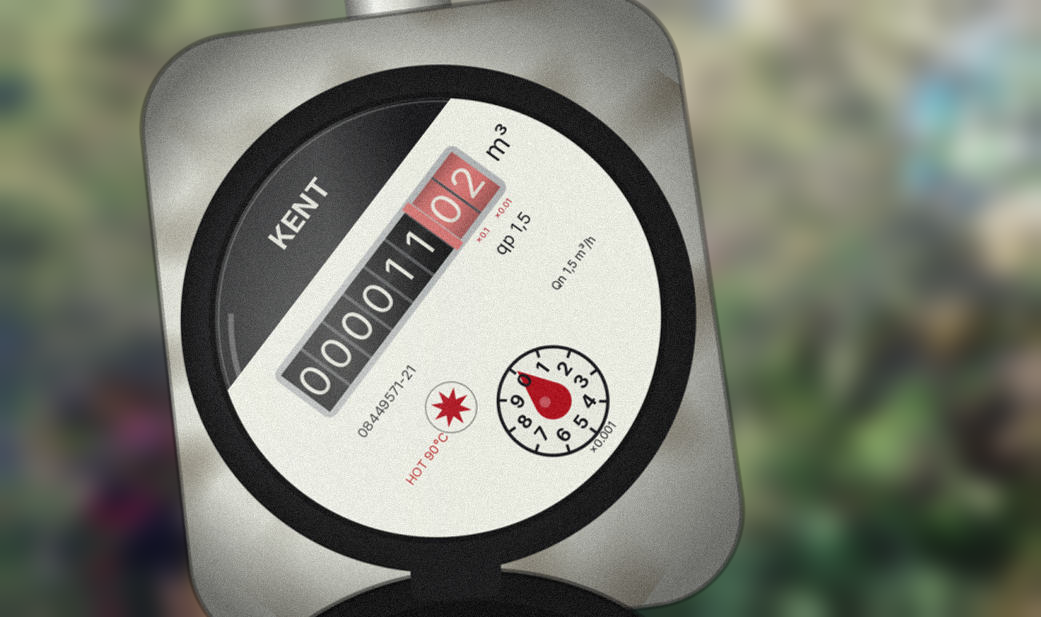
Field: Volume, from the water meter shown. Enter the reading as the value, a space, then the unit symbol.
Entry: 11.020 m³
